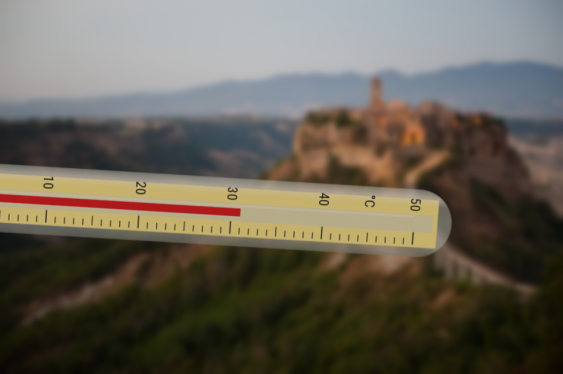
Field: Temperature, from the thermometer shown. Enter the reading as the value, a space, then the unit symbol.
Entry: 31 °C
